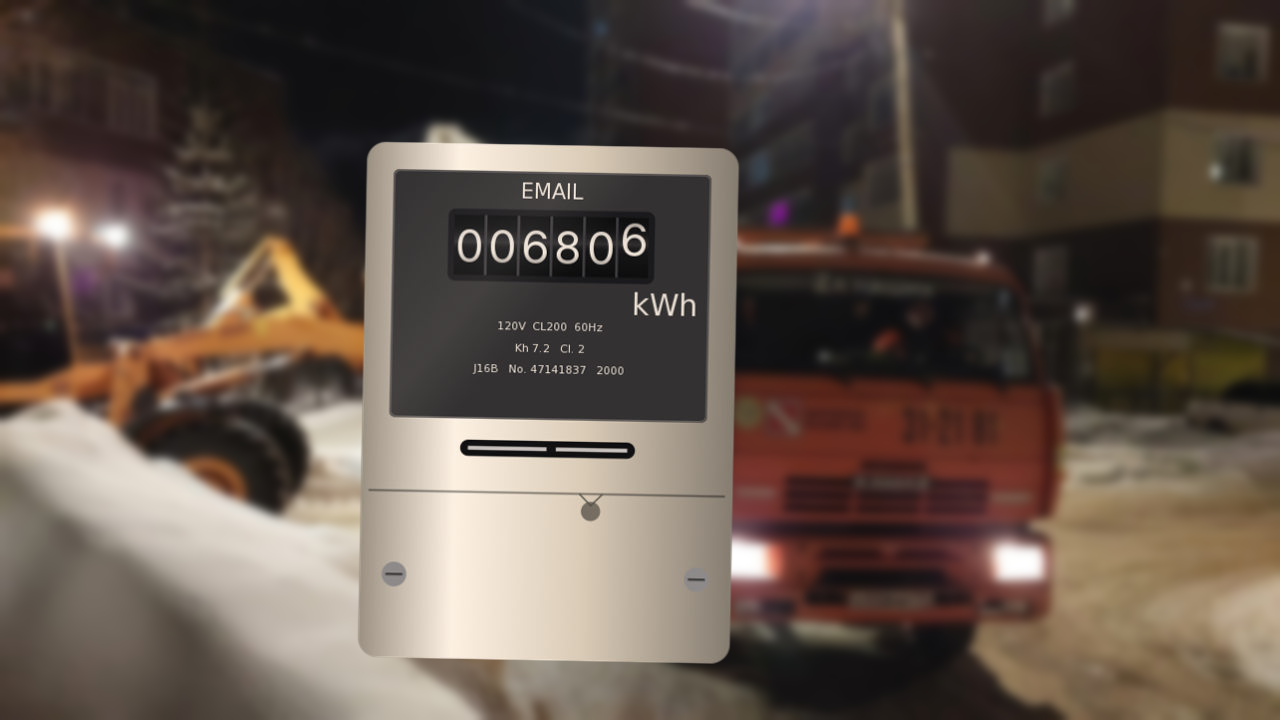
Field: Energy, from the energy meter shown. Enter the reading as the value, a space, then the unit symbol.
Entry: 6806 kWh
